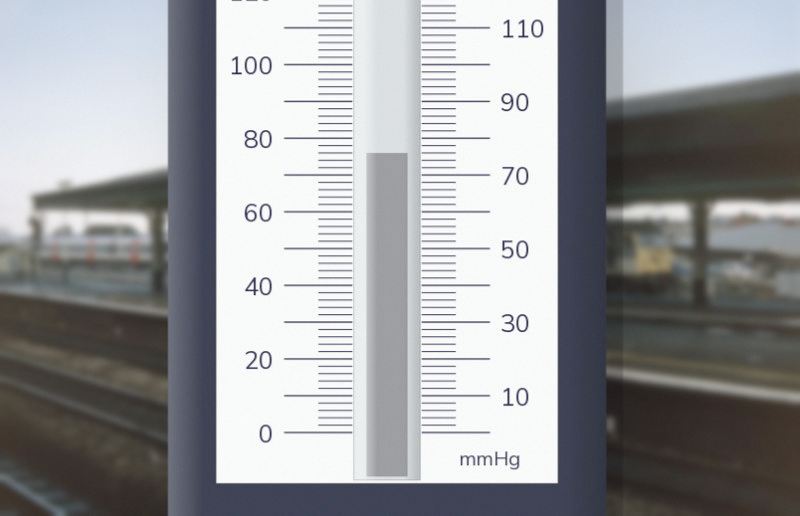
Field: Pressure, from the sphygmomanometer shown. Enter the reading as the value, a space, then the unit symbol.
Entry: 76 mmHg
